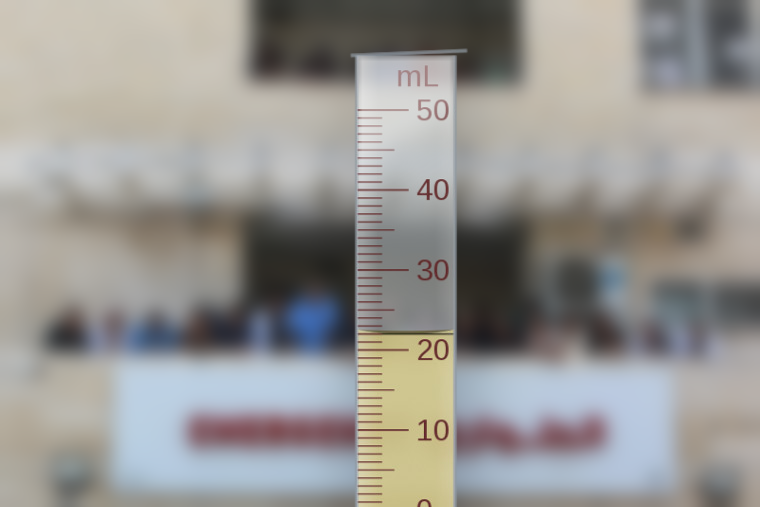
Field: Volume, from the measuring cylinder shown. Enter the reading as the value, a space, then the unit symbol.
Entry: 22 mL
